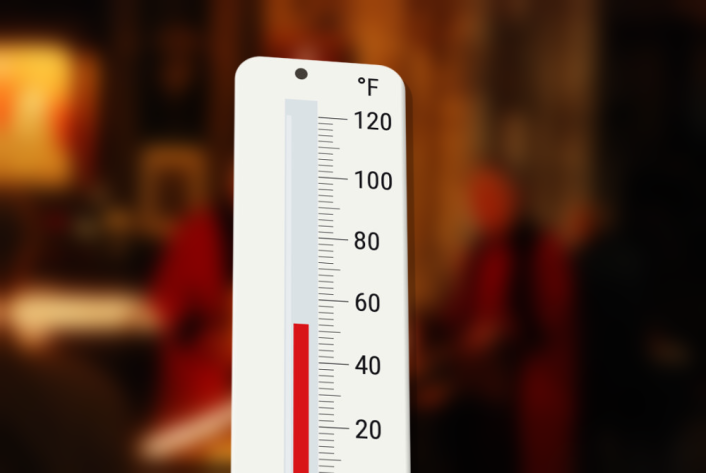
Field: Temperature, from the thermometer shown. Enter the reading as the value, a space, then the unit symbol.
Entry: 52 °F
